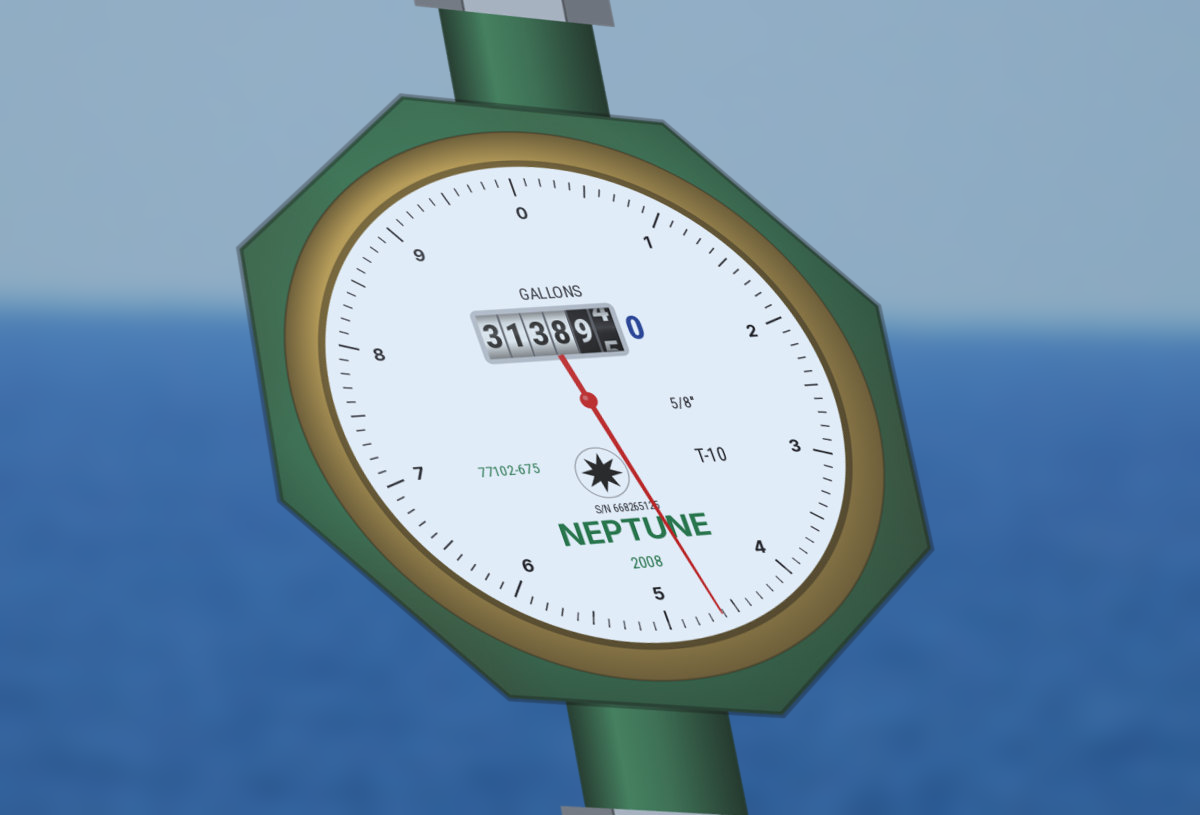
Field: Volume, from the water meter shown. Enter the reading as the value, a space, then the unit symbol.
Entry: 3138944.6 gal
